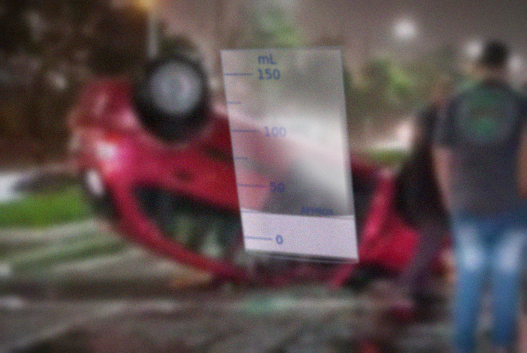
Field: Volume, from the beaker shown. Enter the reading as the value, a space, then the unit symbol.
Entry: 25 mL
